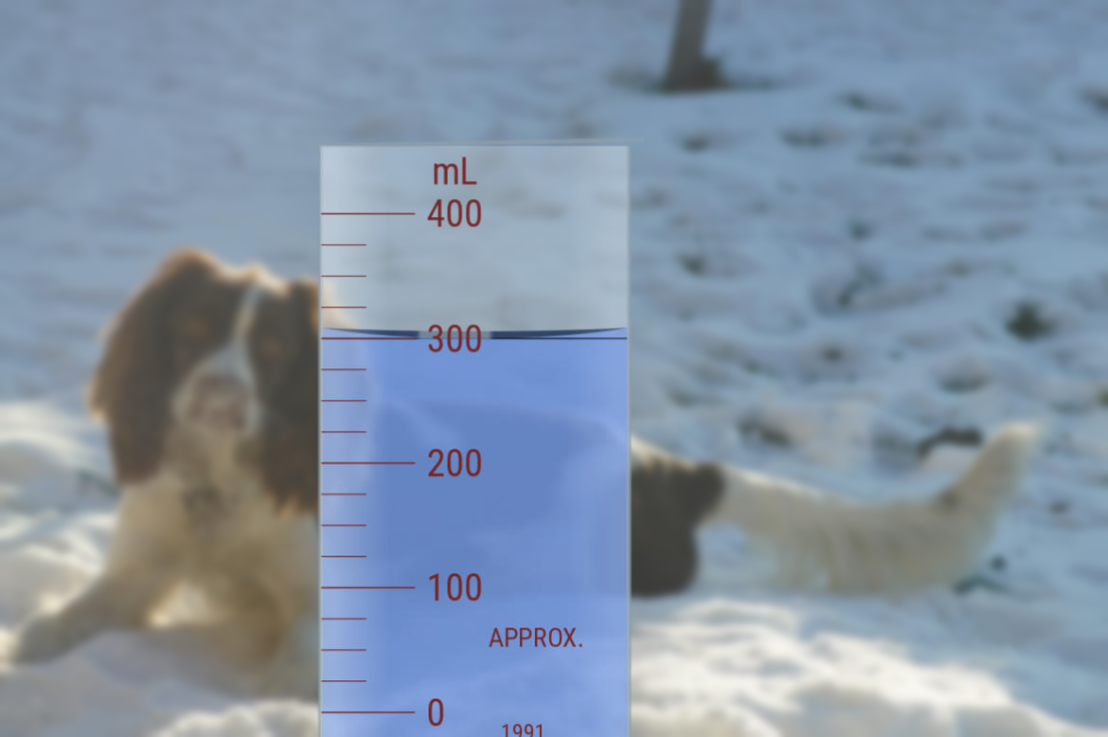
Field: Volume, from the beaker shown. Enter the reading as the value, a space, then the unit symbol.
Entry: 300 mL
